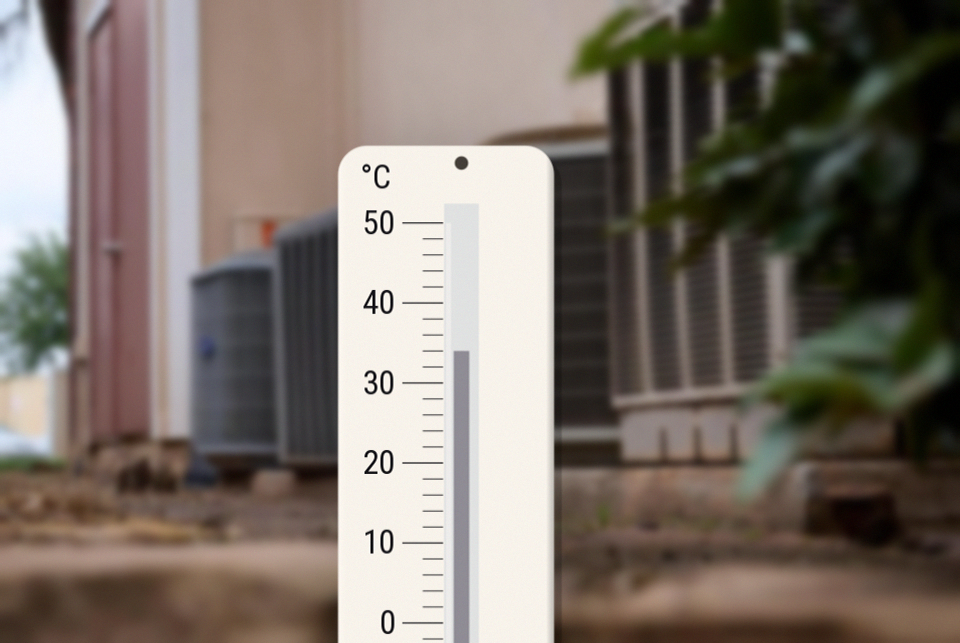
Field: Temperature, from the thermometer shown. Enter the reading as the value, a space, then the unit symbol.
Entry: 34 °C
